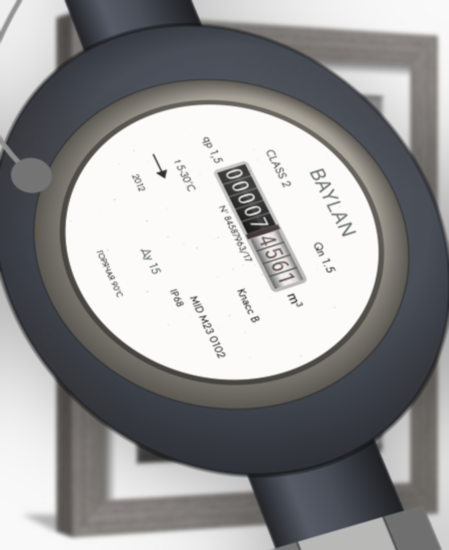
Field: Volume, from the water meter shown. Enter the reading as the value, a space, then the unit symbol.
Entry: 7.4561 m³
